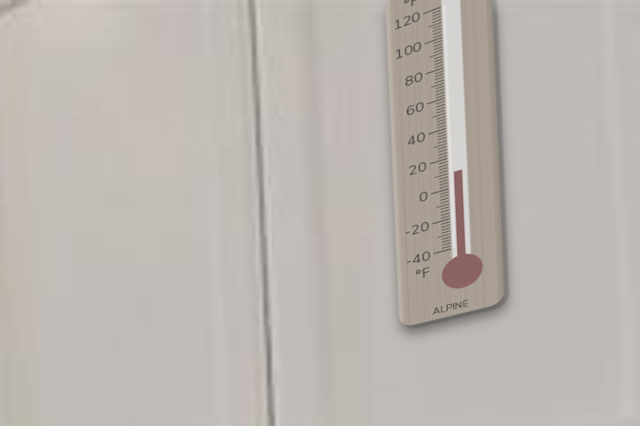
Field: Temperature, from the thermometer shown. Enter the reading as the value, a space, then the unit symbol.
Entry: 10 °F
